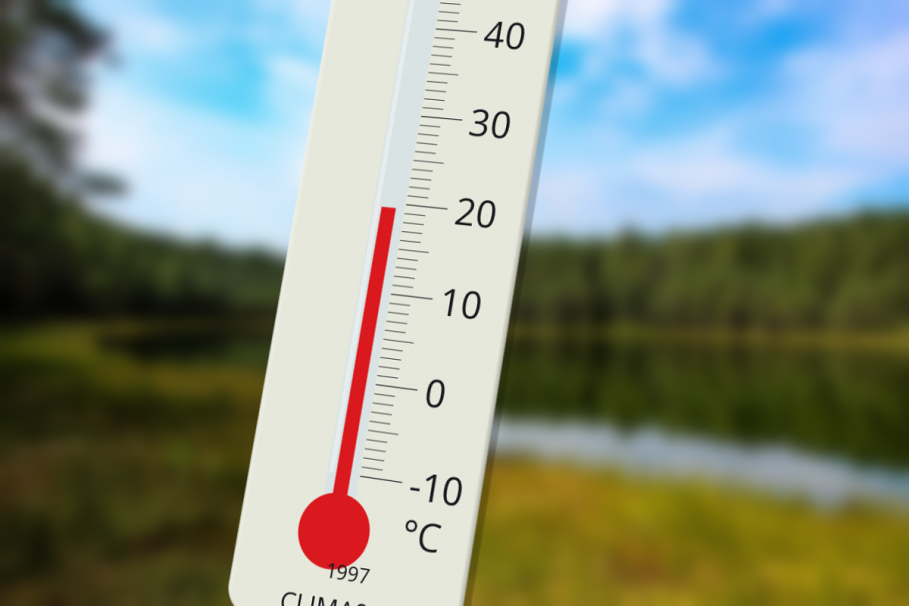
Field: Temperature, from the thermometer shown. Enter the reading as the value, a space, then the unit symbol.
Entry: 19.5 °C
